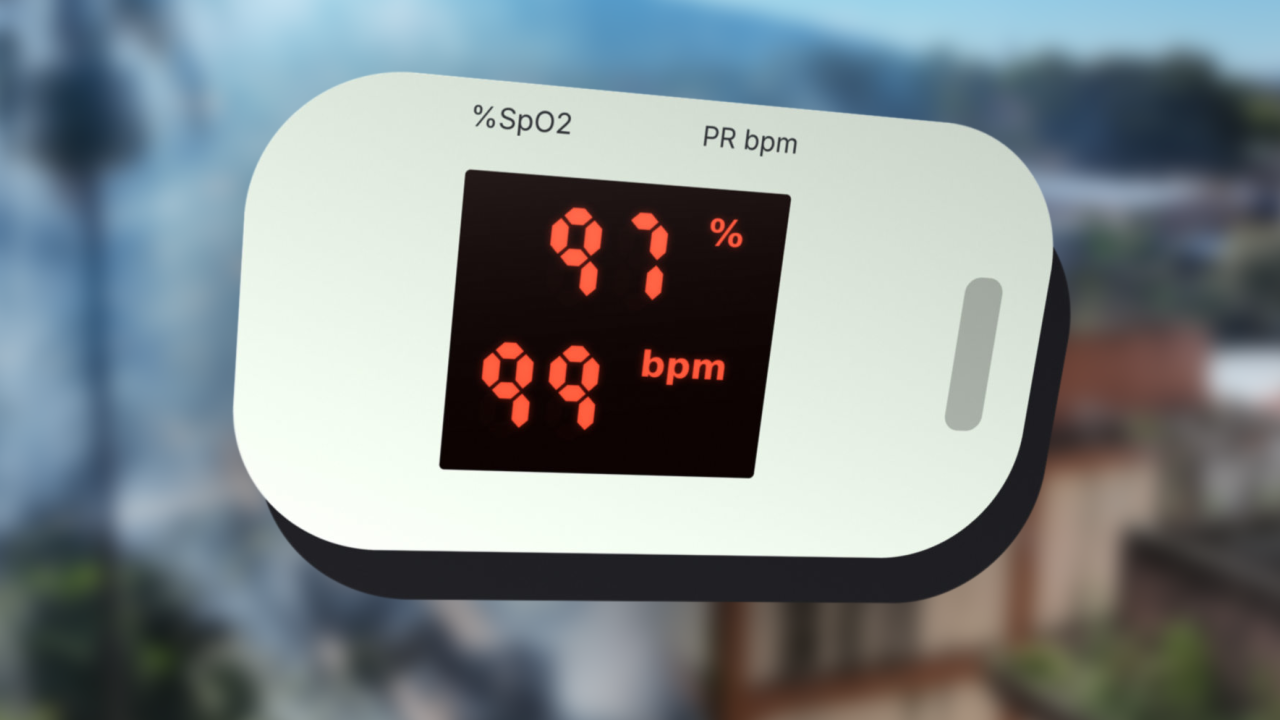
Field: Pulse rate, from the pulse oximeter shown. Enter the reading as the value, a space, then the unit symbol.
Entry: 99 bpm
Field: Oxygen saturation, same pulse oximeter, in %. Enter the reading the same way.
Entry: 97 %
